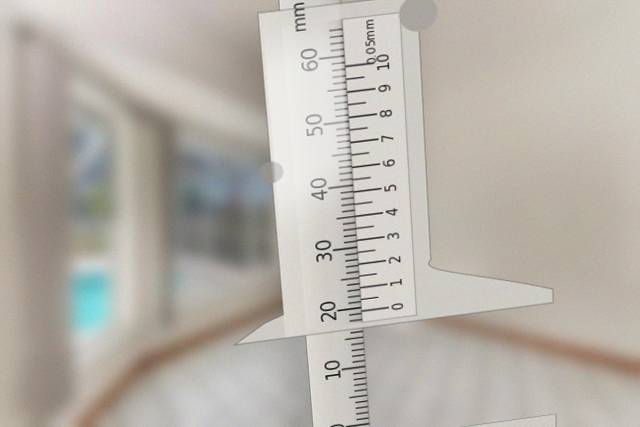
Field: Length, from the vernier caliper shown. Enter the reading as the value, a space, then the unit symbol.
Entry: 19.4 mm
